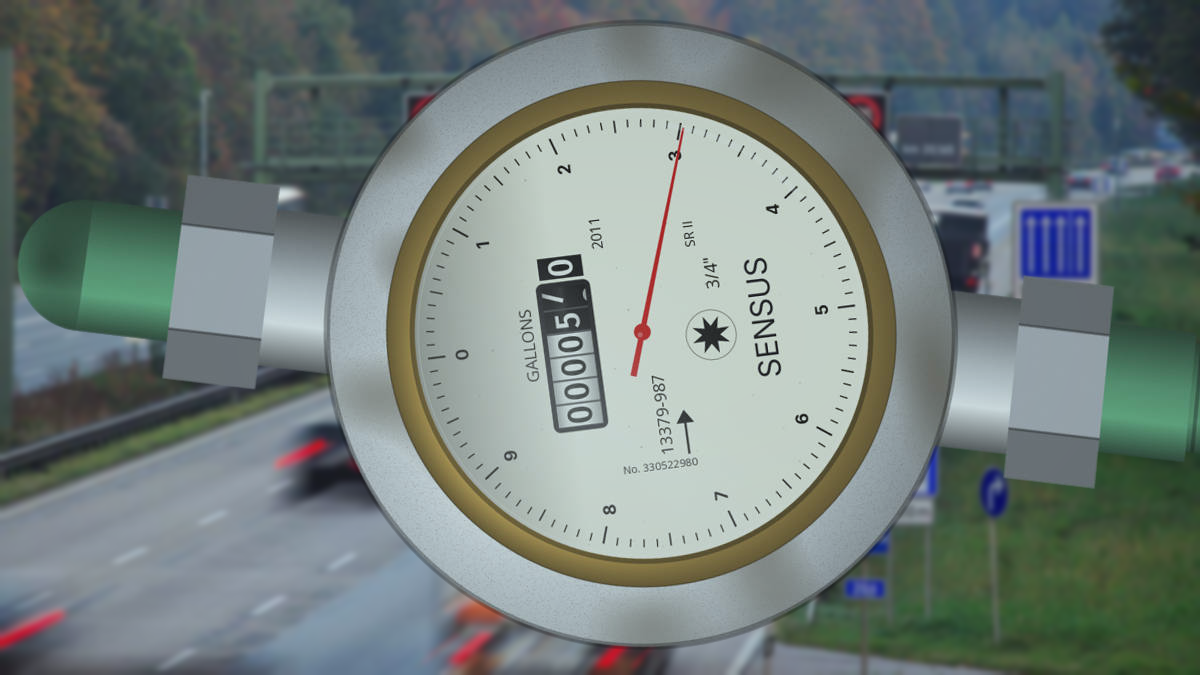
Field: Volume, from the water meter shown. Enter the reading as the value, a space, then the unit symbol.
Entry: 573.0 gal
